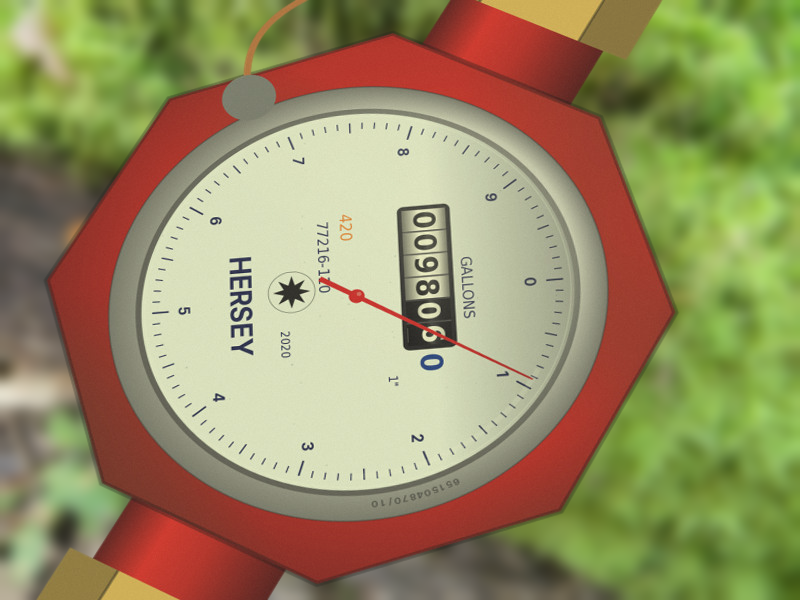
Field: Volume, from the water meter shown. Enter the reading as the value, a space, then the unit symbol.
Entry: 98060.9 gal
